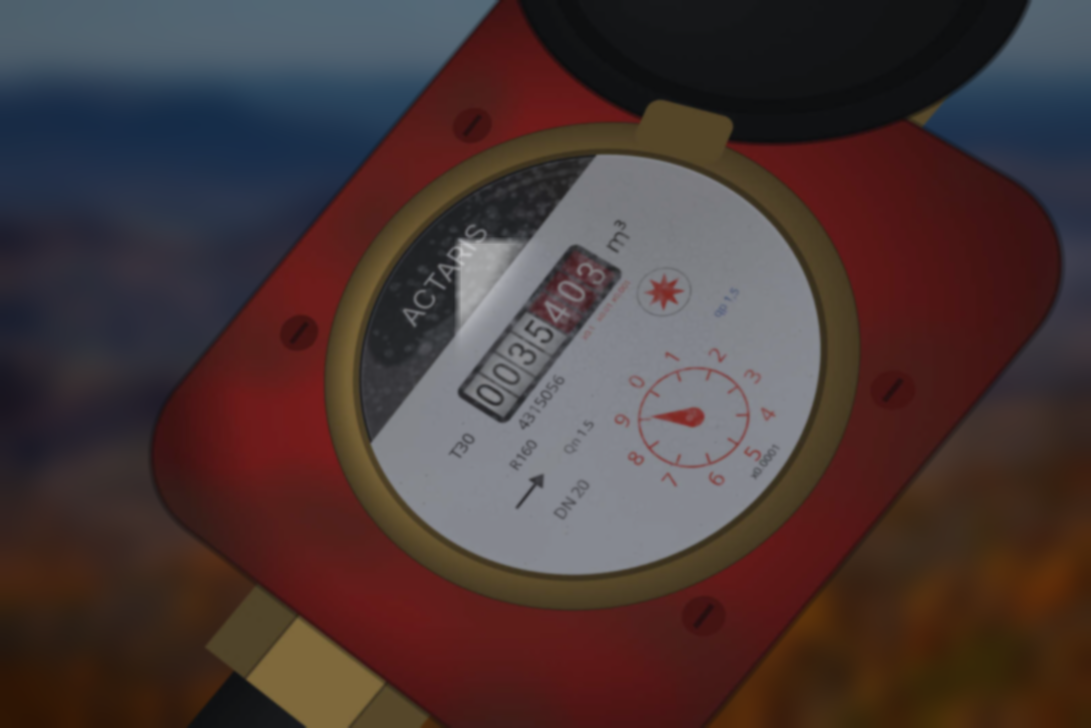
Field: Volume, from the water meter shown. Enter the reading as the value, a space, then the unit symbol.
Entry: 35.4029 m³
